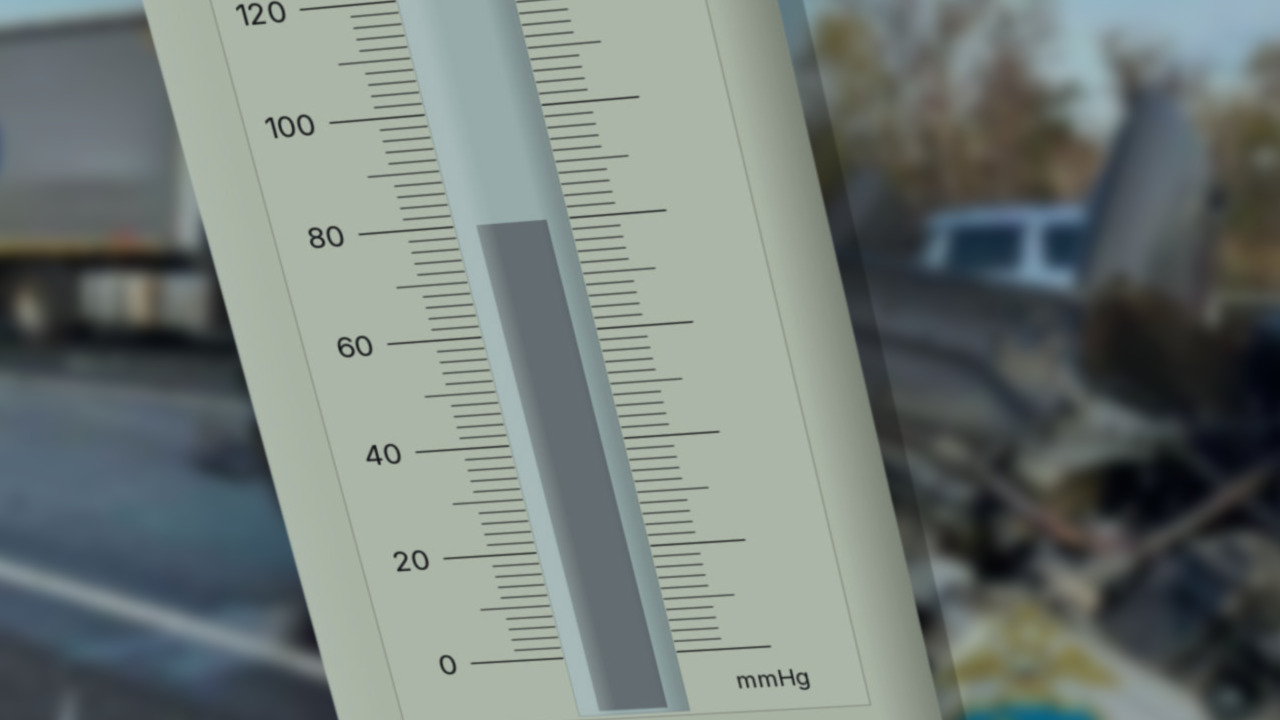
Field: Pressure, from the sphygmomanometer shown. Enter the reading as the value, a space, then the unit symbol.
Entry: 80 mmHg
